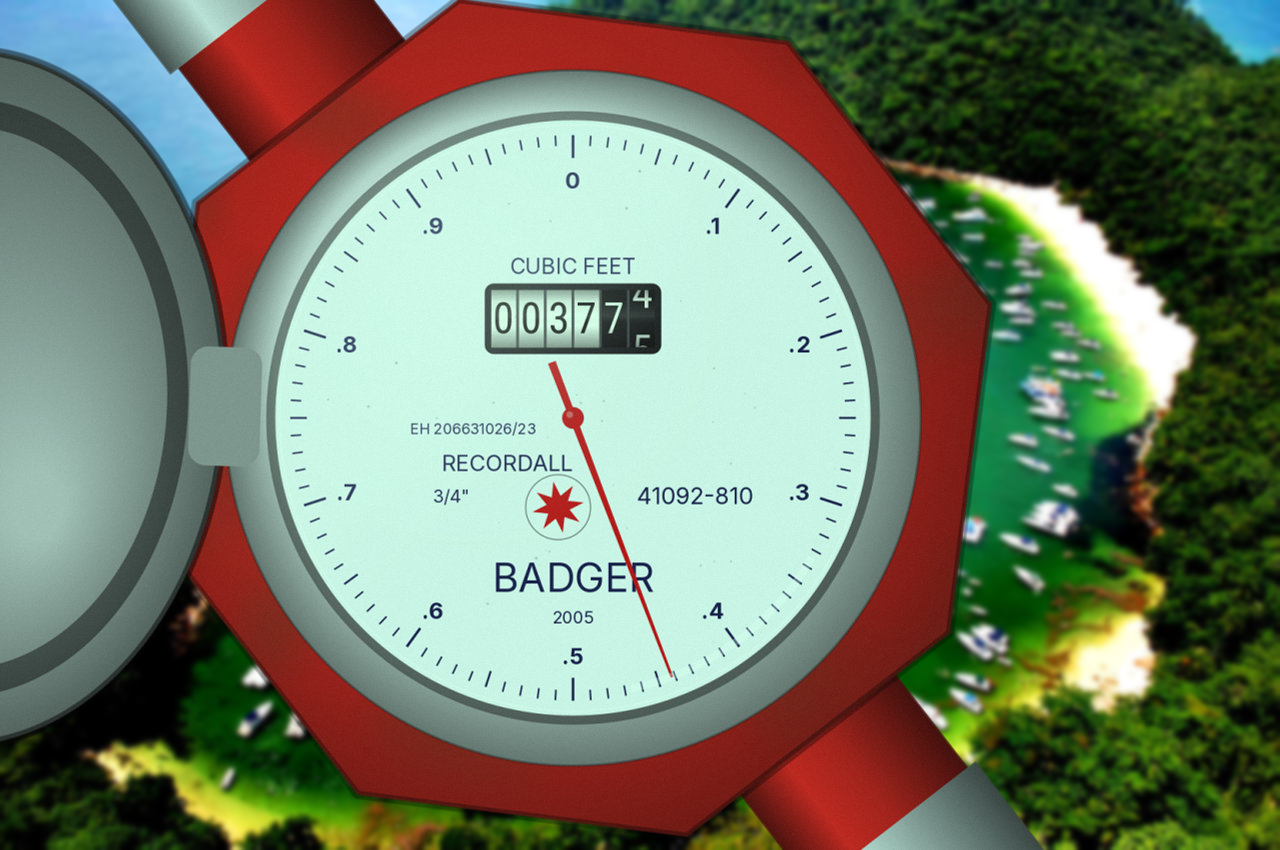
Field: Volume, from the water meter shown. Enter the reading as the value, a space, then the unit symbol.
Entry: 3774.44 ft³
